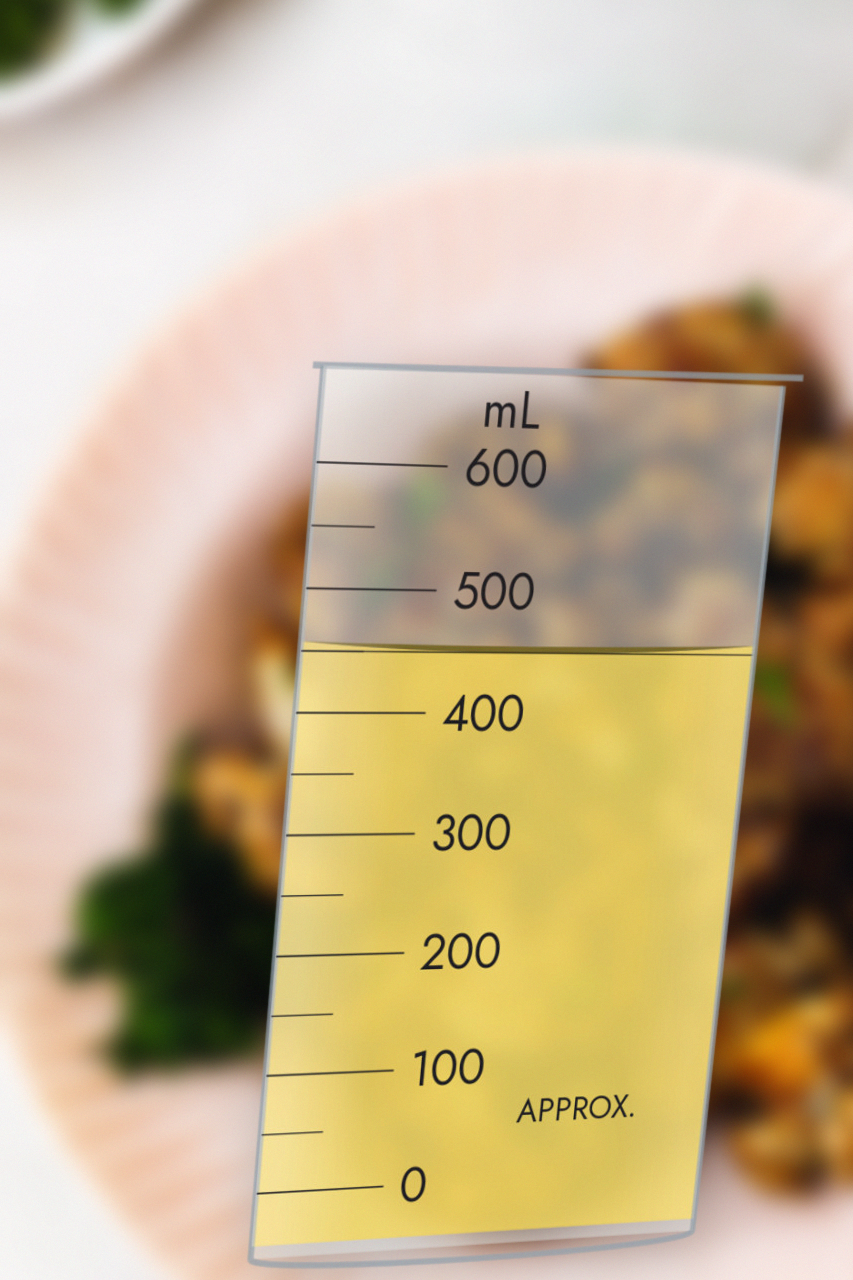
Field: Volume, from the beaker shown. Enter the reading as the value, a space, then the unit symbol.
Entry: 450 mL
